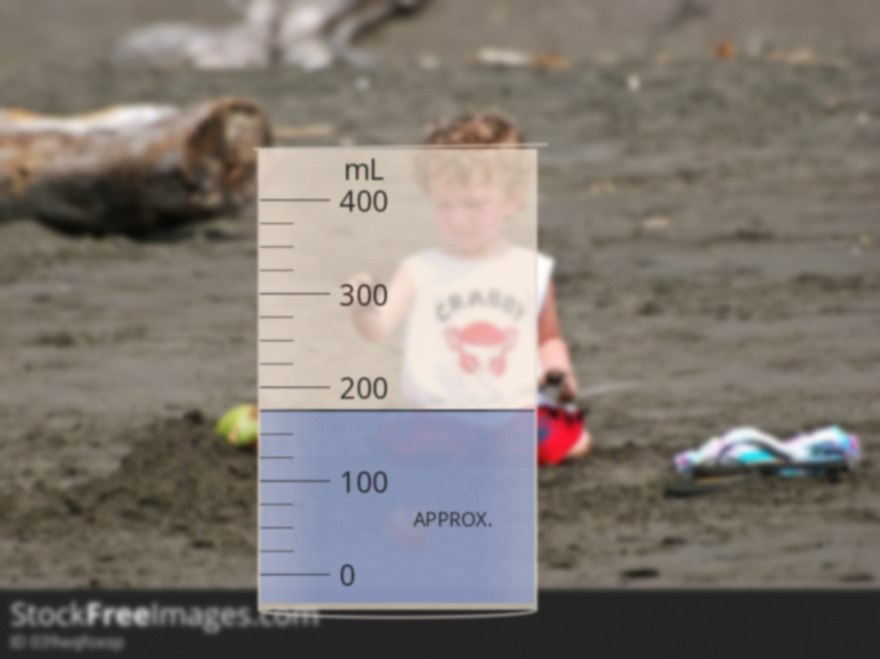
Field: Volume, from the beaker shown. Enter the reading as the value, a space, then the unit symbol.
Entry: 175 mL
